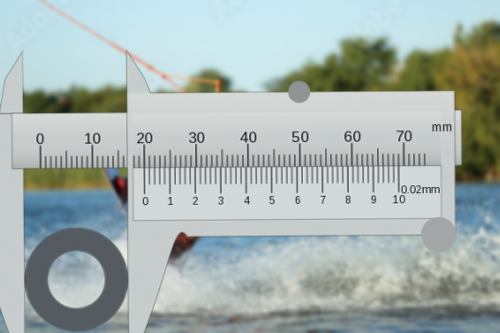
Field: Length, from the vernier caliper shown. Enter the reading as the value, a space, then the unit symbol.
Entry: 20.0 mm
